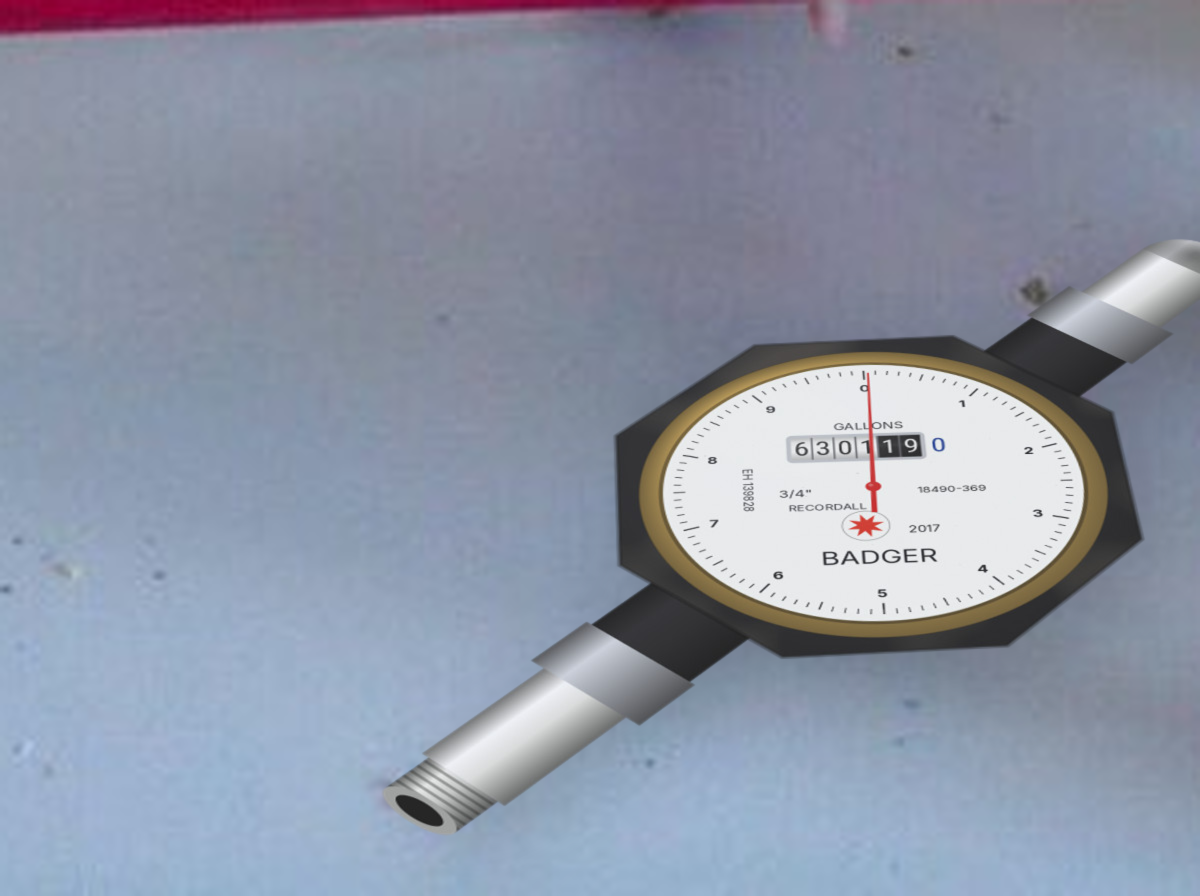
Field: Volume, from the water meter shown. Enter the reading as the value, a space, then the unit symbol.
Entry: 6301190.0 gal
